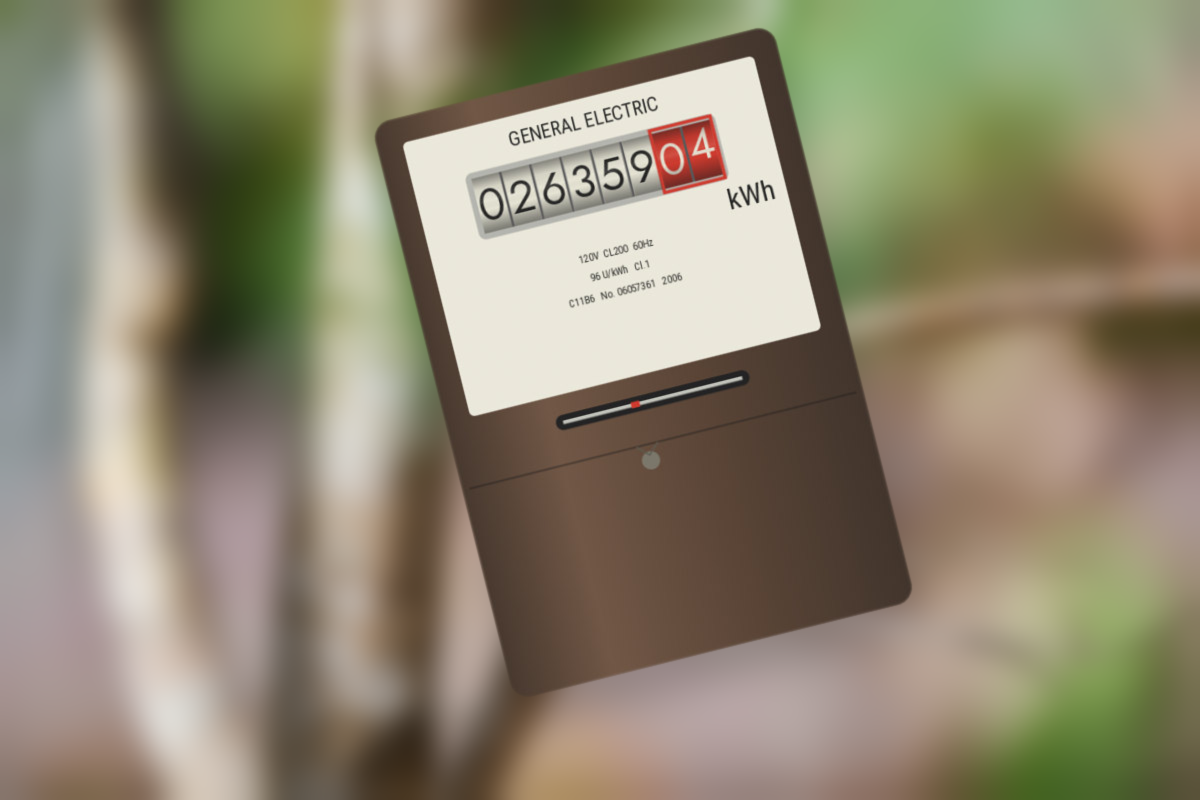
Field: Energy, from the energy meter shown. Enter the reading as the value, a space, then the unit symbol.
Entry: 26359.04 kWh
